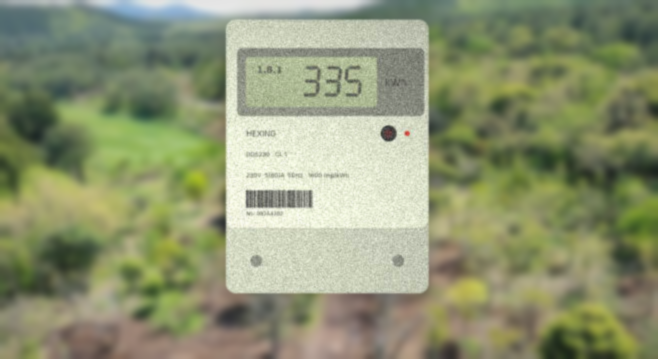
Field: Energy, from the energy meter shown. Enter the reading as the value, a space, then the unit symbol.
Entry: 335 kWh
